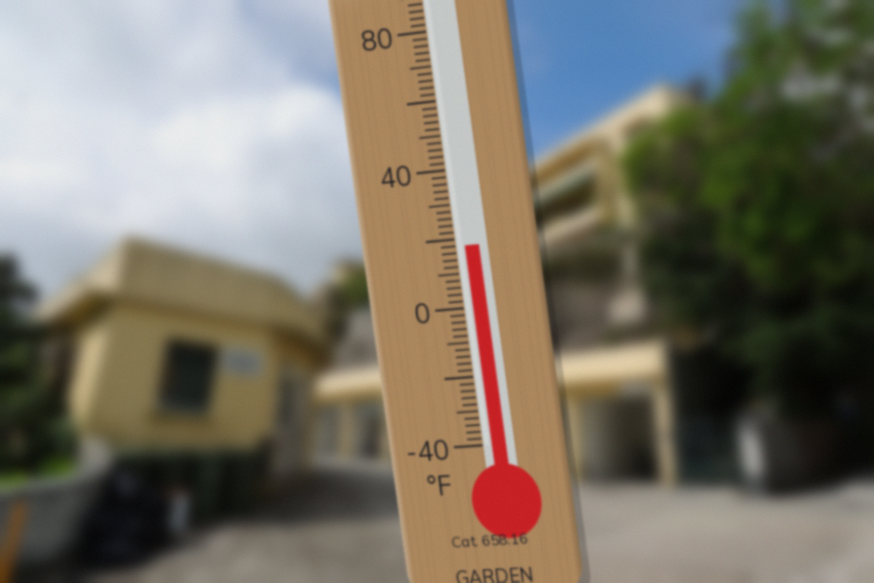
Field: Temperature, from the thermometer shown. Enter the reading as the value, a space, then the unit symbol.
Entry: 18 °F
